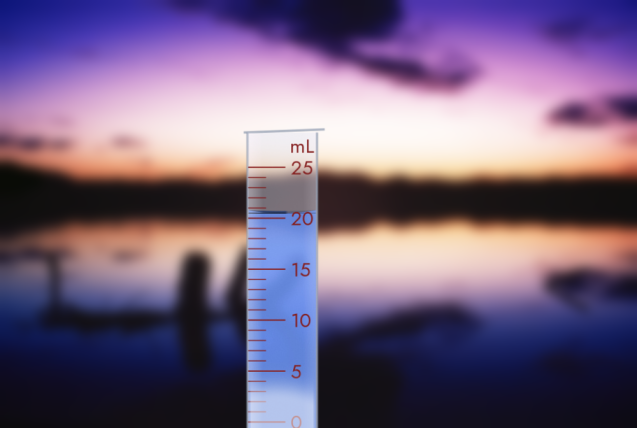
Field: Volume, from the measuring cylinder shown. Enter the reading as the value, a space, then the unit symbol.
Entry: 20.5 mL
